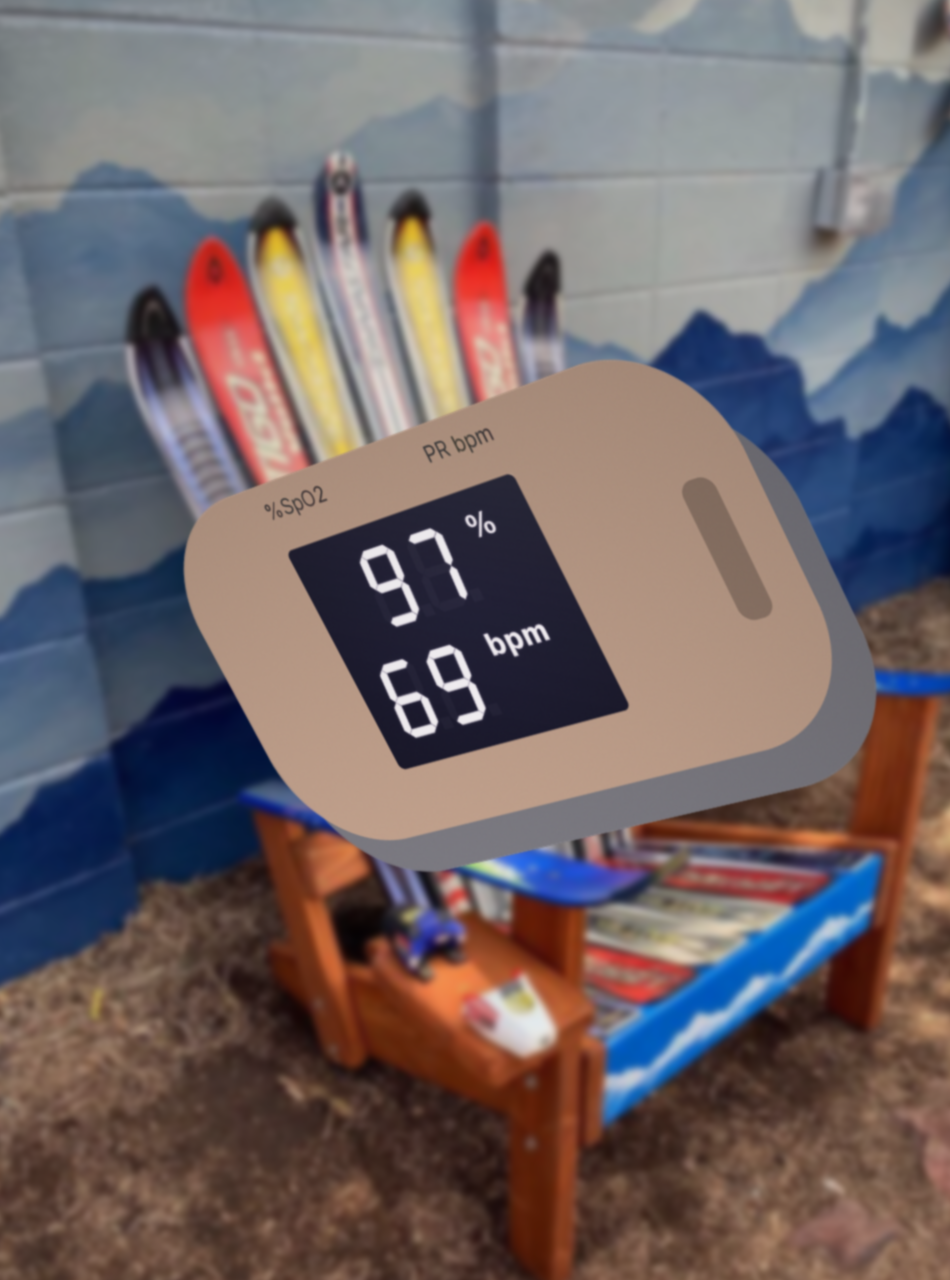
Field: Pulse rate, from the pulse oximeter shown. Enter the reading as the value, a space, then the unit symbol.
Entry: 69 bpm
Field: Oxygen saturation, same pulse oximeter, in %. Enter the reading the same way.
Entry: 97 %
